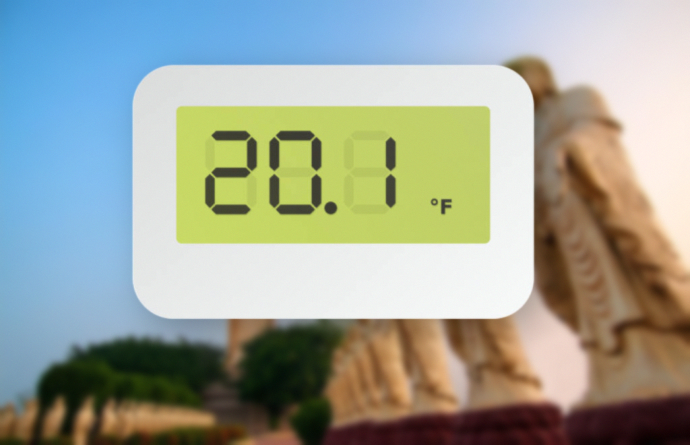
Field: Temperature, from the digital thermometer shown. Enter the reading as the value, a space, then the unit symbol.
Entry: 20.1 °F
